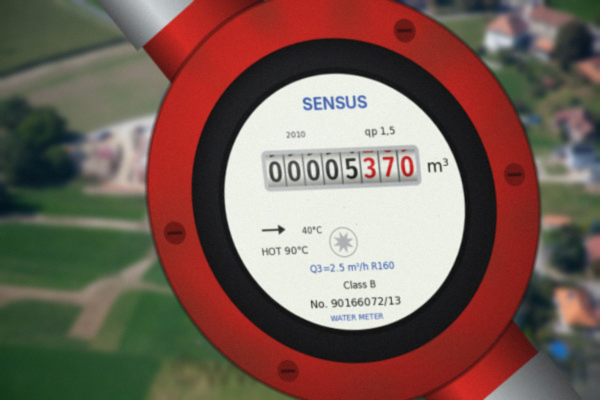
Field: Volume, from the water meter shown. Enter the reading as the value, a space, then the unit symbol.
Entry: 5.370 m³
